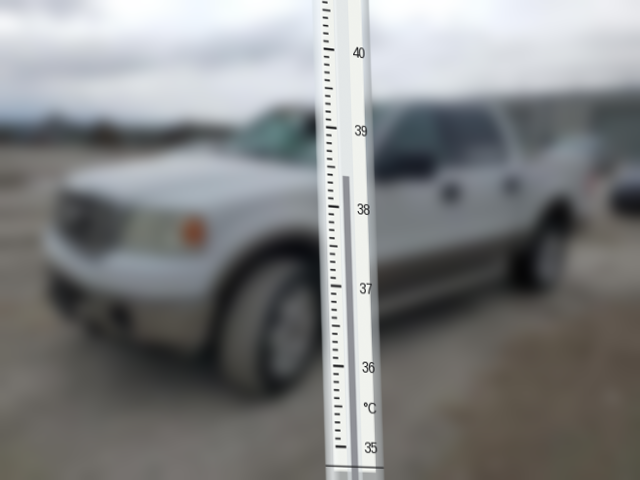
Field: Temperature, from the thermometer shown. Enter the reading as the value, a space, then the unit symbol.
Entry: 38.4 °C
